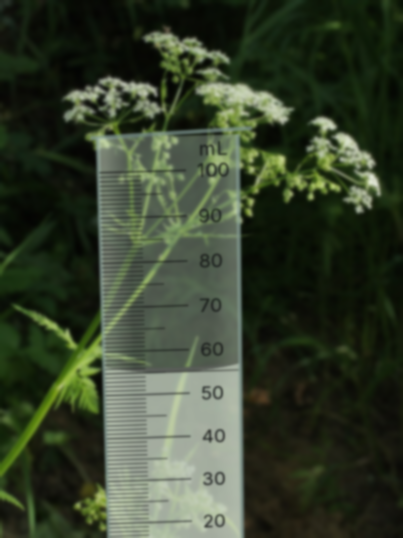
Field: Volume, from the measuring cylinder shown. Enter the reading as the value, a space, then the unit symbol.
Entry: 55 mL
